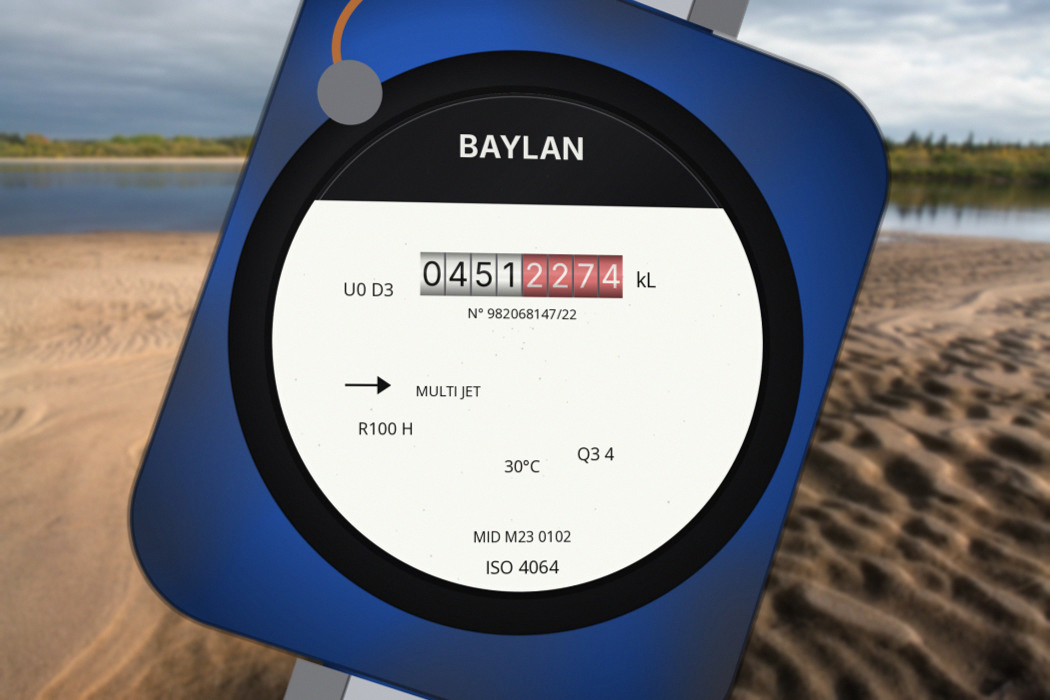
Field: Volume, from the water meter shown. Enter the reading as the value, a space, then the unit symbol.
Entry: 451.2274 kL
